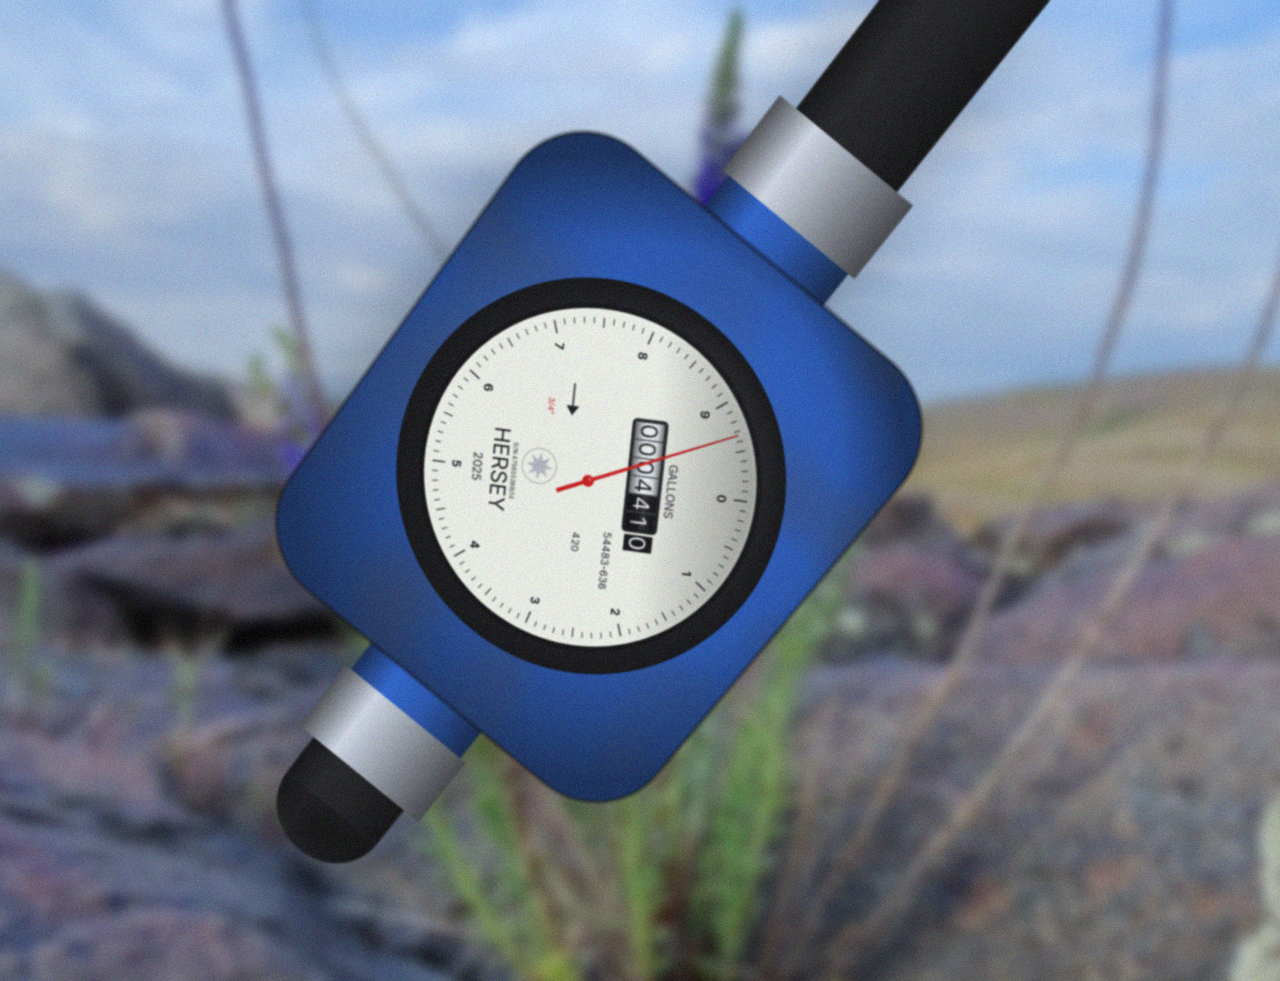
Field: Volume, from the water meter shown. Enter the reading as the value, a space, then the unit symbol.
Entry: 4409.3 gal
